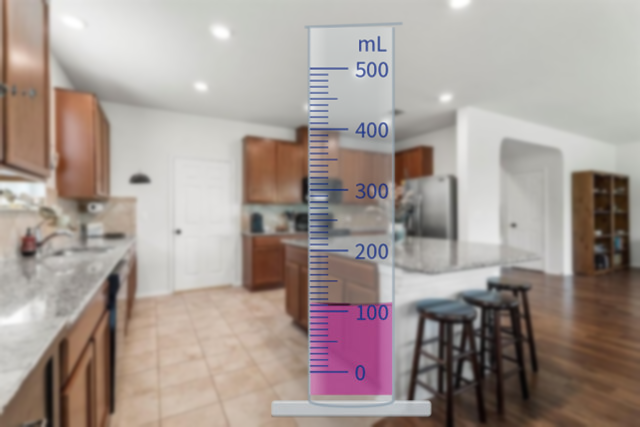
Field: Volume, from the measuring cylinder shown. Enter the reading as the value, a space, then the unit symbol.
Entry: 110 mL
